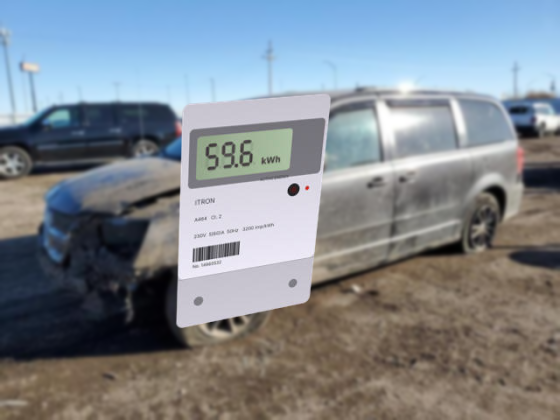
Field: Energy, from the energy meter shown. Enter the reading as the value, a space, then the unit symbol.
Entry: 59.6 kWh
